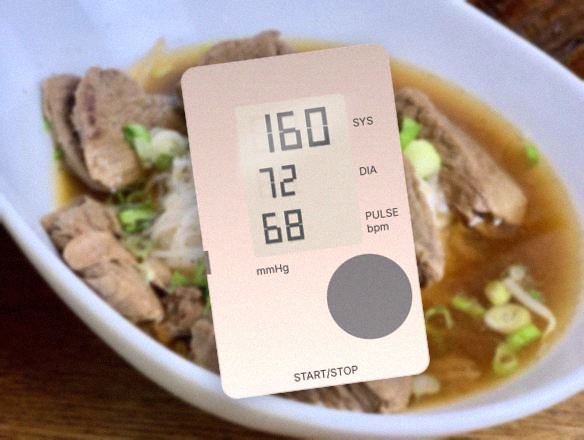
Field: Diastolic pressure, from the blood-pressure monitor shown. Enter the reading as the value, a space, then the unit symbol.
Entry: 72 mmHg
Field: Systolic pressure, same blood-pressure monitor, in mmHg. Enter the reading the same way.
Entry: 160 mmHg
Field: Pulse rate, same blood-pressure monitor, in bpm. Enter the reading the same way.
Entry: 68 bpm
